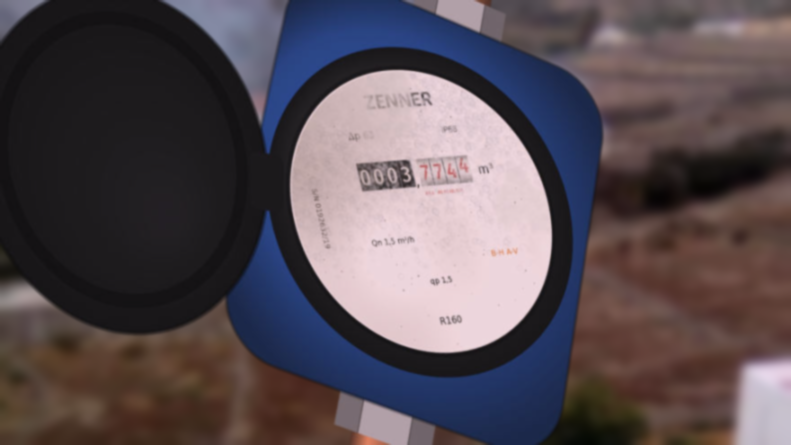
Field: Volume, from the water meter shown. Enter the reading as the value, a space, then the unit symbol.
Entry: 3.7744 m³
